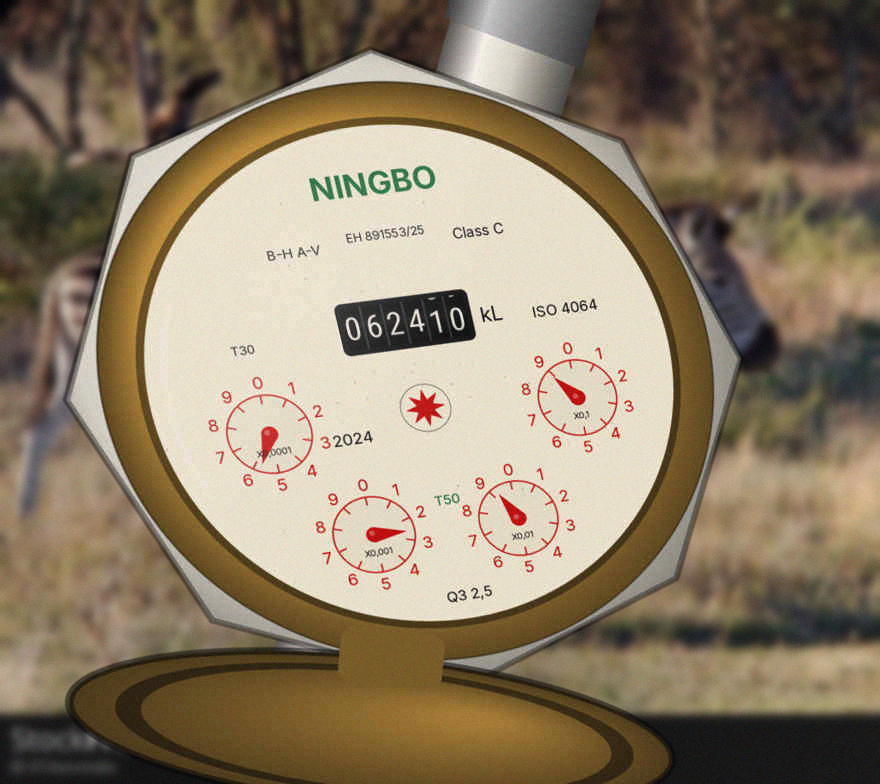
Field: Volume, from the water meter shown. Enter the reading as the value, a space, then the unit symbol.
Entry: 62409.8925 kL
